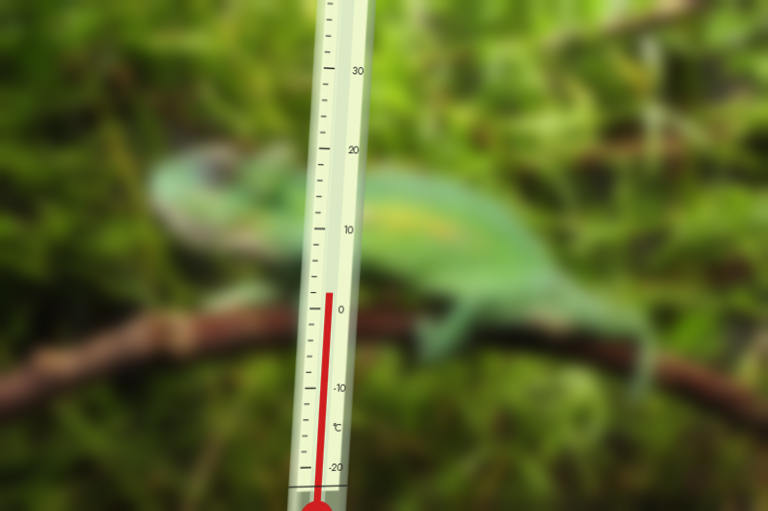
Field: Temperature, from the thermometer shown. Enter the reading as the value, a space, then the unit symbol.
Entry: 2 °C
